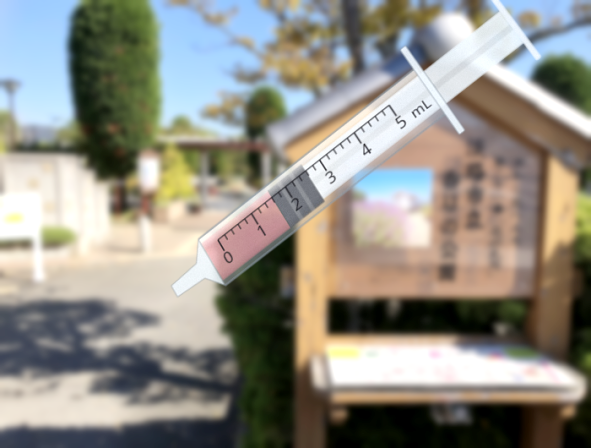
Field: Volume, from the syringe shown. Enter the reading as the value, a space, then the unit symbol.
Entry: 1.6 mL
